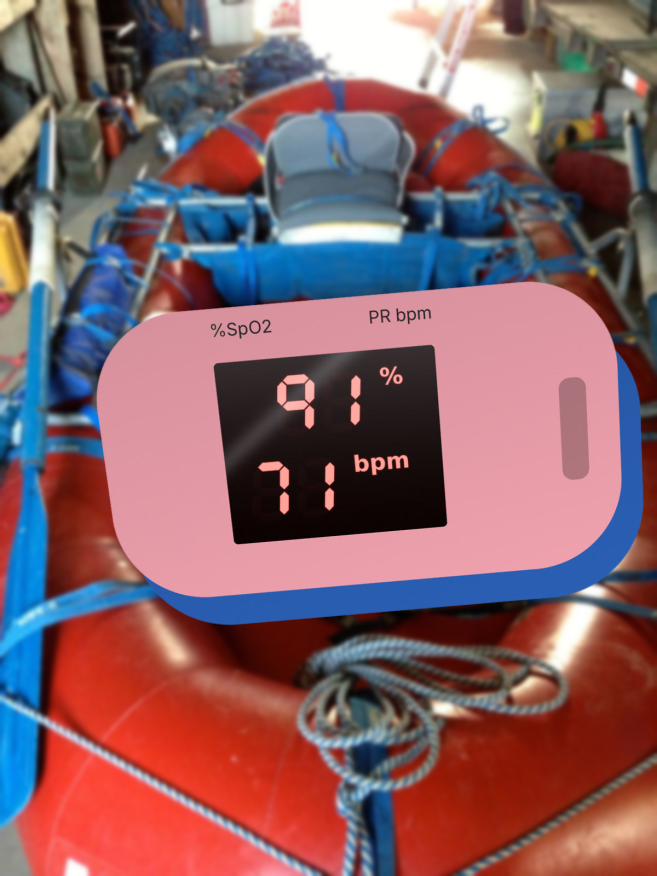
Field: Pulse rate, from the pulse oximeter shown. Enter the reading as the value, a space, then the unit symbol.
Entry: 71 bpm
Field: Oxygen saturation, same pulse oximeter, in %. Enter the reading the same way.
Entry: 91 %
